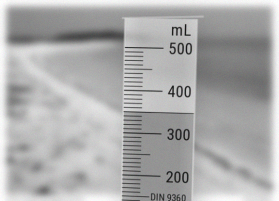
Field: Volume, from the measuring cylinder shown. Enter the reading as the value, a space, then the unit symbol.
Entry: 350 mL
